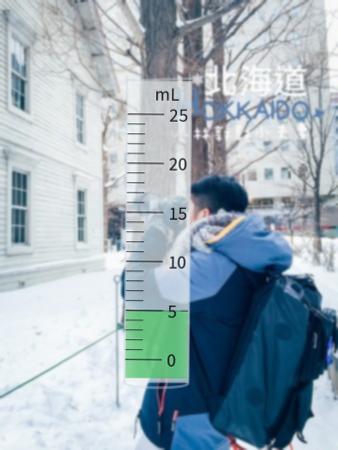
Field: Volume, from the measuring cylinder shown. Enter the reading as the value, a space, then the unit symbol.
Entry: 5 mL
